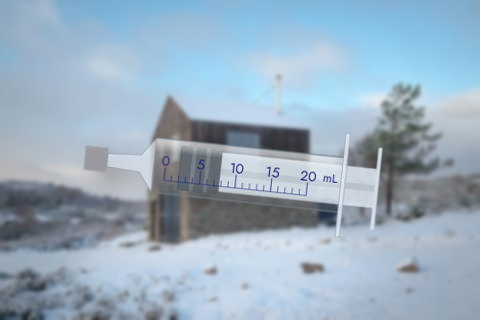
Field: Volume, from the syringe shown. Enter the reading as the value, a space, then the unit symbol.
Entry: 2 mL
